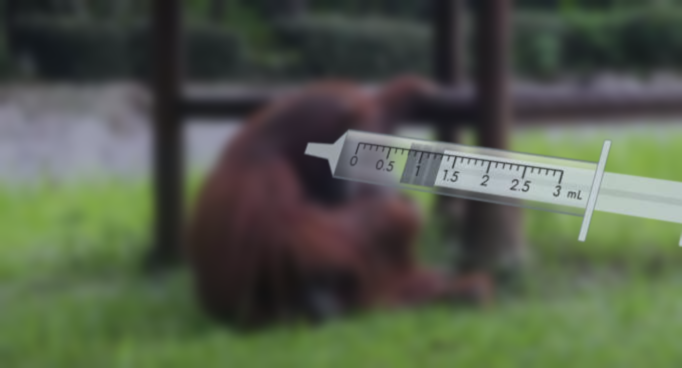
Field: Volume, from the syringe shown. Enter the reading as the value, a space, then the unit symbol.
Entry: 0.8 mL
